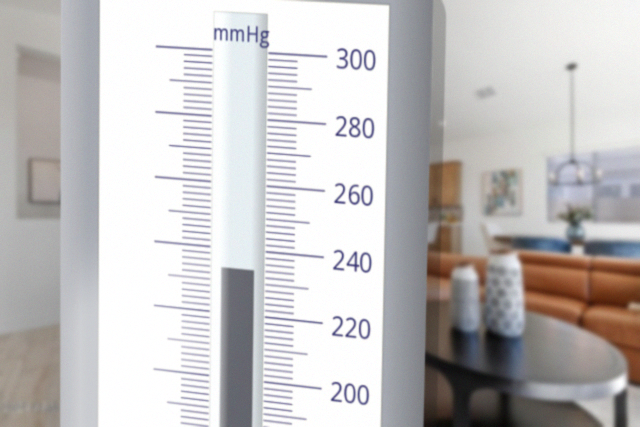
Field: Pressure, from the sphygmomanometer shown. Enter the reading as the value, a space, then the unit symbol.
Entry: 234 mmHg
